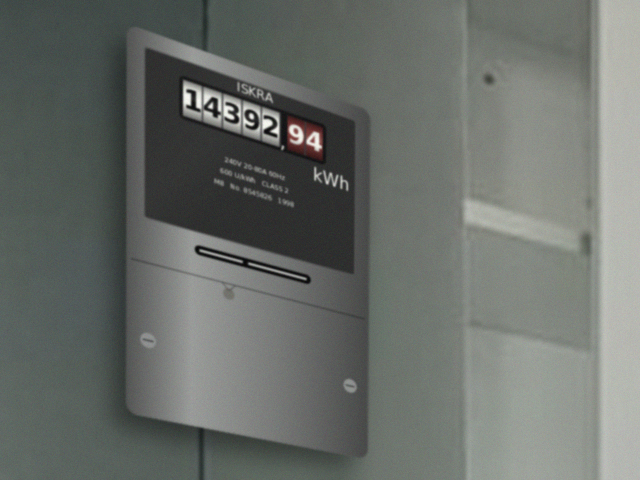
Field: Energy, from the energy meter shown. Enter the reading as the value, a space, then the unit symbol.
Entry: 14392.94 kWh
